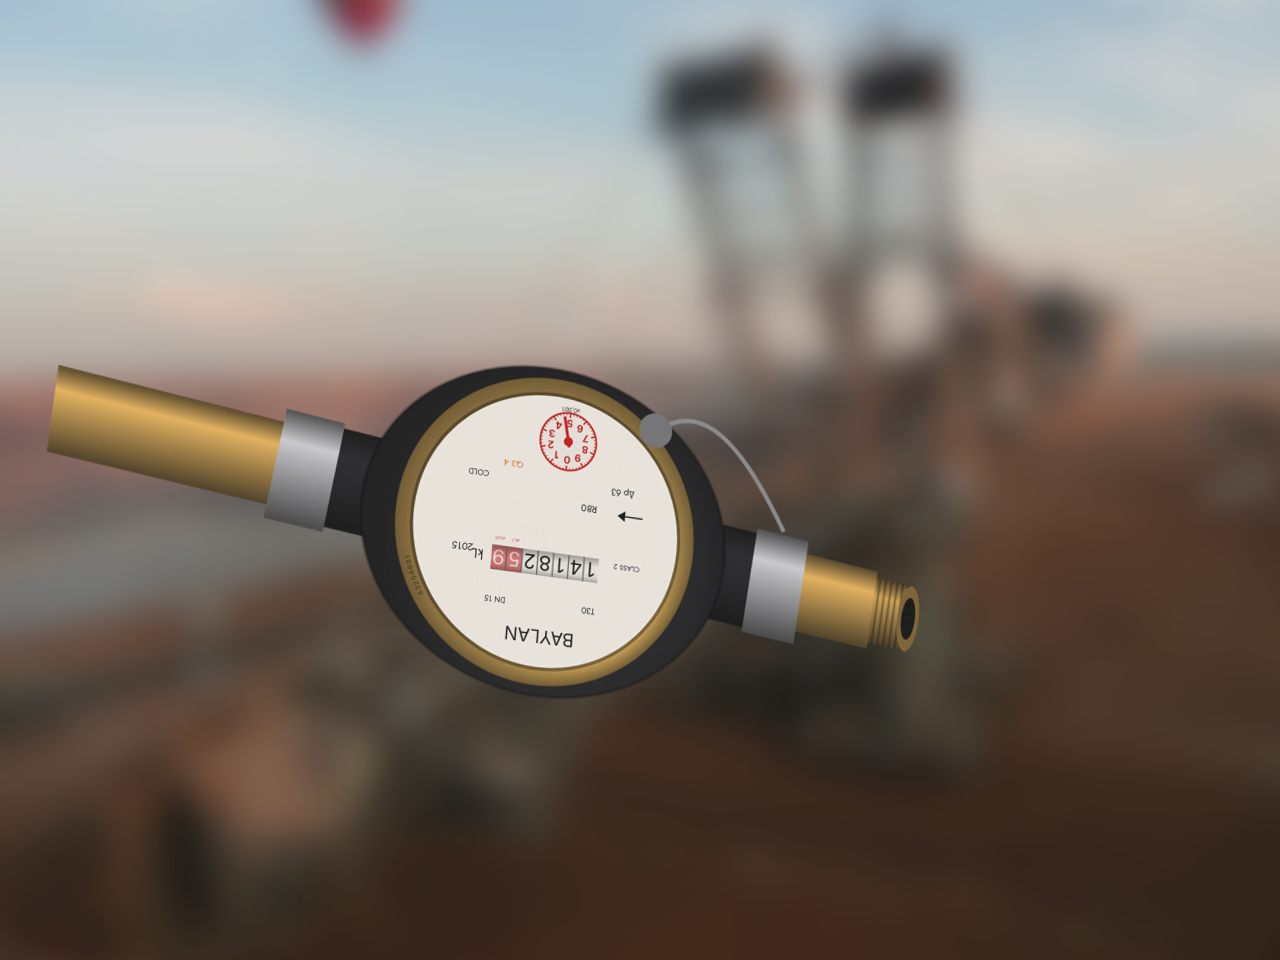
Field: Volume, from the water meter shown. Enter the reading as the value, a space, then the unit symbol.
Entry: 14182.594 kL
